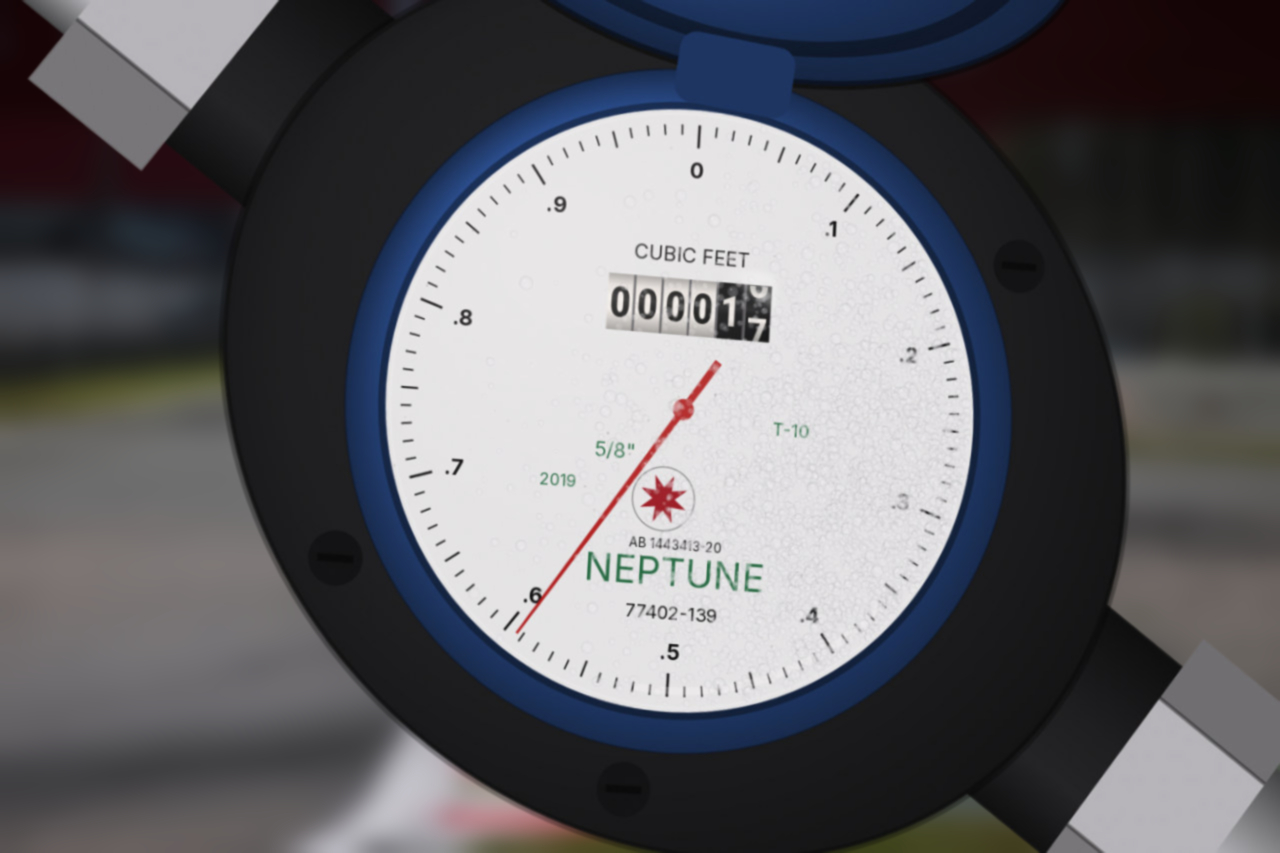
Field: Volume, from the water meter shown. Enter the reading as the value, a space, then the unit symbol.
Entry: 16.59 ft³
